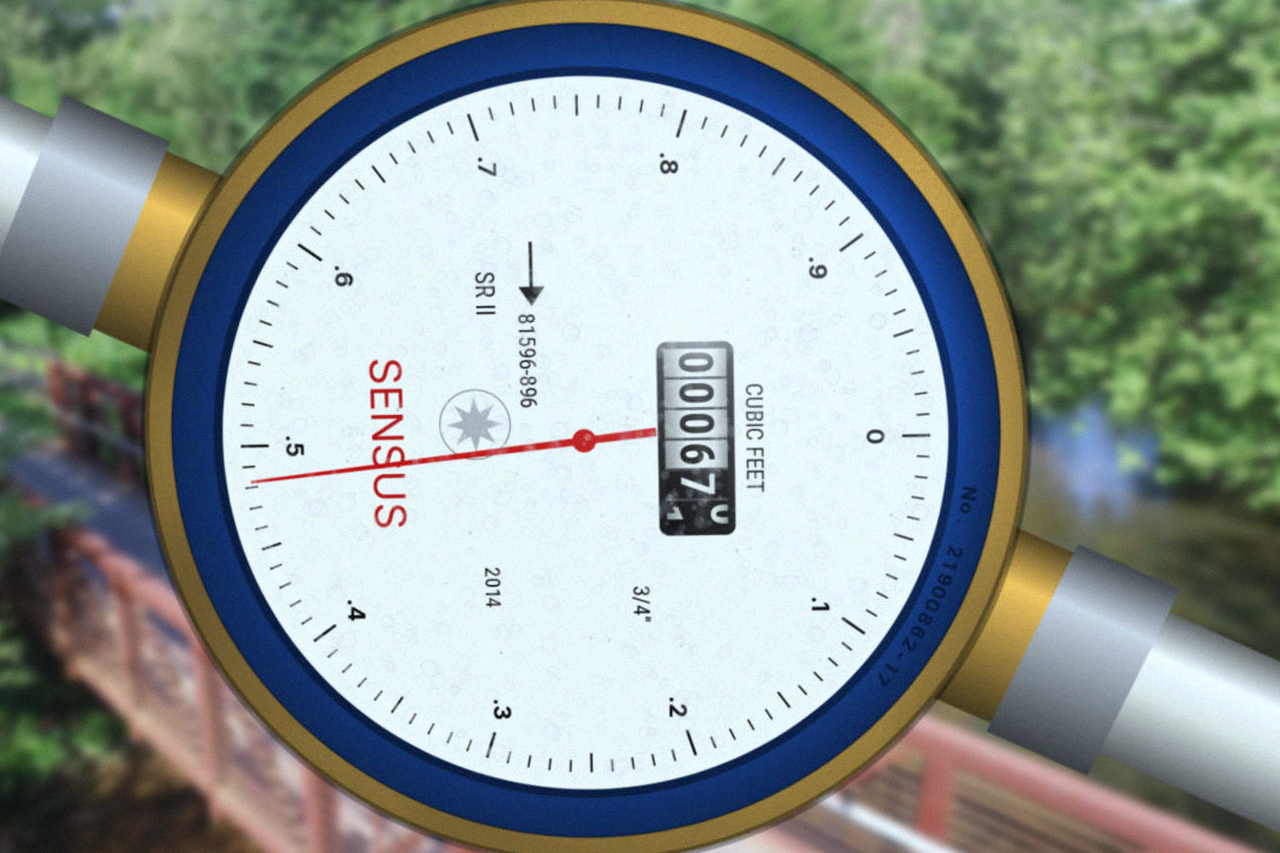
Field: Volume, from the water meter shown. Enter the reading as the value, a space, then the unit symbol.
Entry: 670.48 ft³
